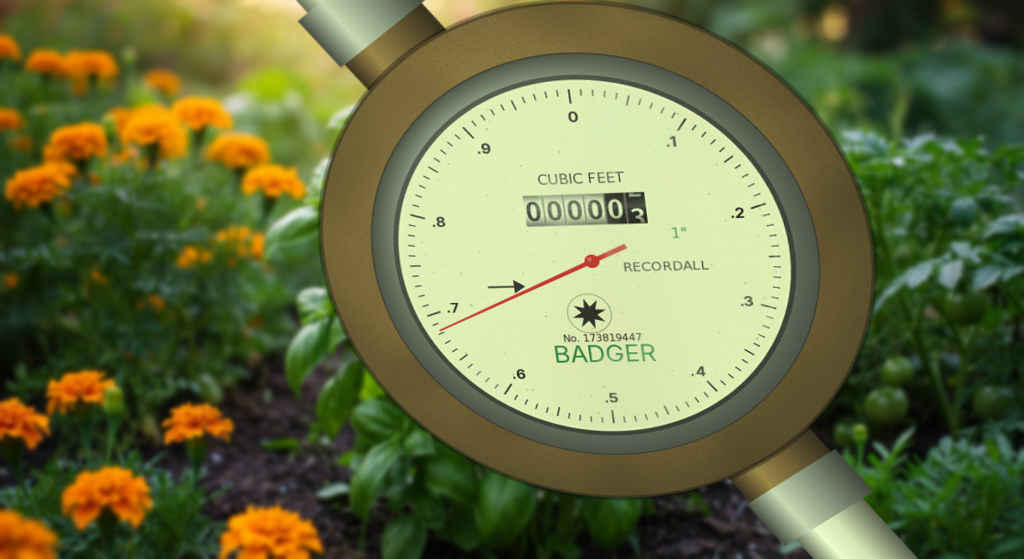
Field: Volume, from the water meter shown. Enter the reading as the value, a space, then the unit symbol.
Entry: 2.68 ft³
